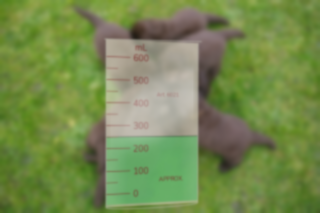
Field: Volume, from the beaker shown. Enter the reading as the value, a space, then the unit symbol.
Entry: 250 mL
